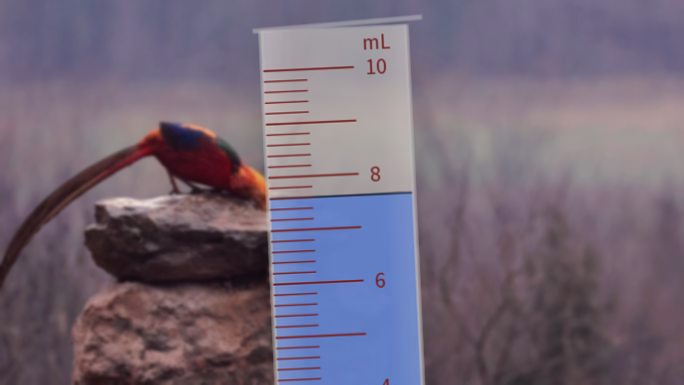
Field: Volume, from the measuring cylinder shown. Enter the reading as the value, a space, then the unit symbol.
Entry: 7.6 mL
